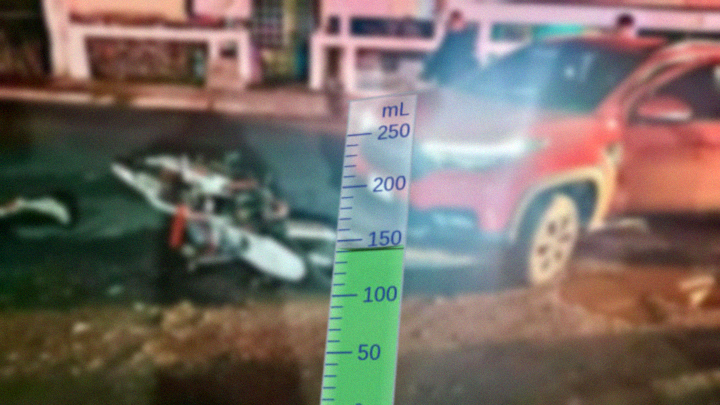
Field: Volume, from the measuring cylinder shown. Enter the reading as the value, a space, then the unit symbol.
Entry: 140 mL
